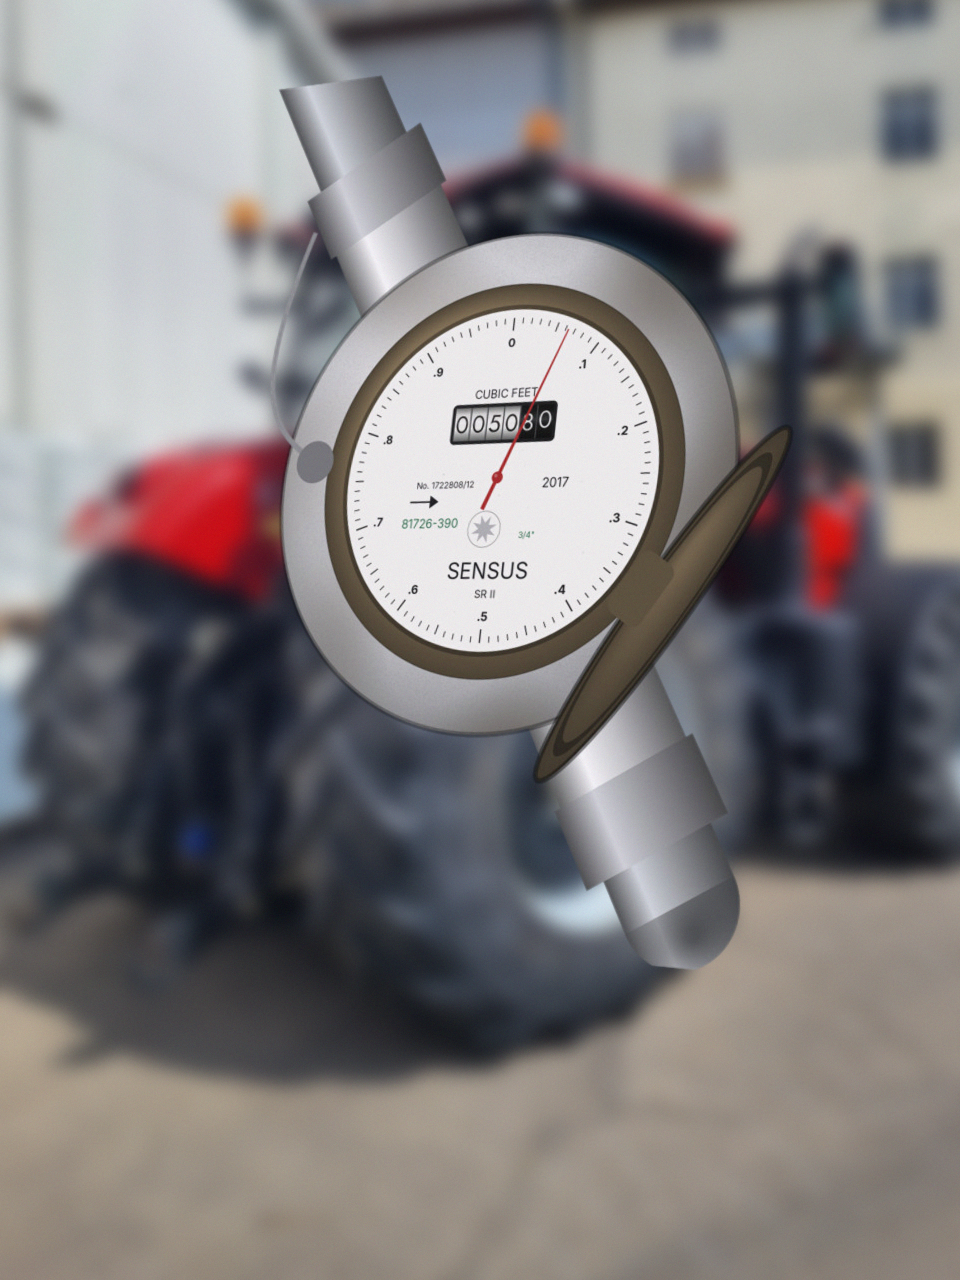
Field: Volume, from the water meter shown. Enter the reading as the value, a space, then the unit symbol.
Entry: 5080.06 ft³
